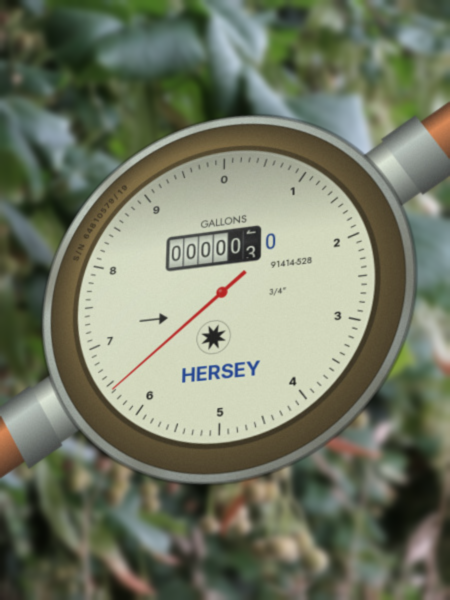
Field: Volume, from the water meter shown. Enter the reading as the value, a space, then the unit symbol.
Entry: 26.4 gal
